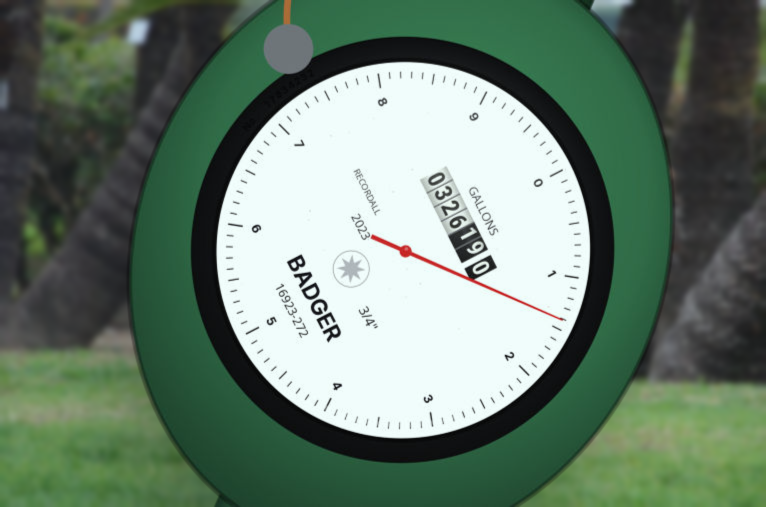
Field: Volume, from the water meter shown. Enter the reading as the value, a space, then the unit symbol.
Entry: 326191.4 gal
